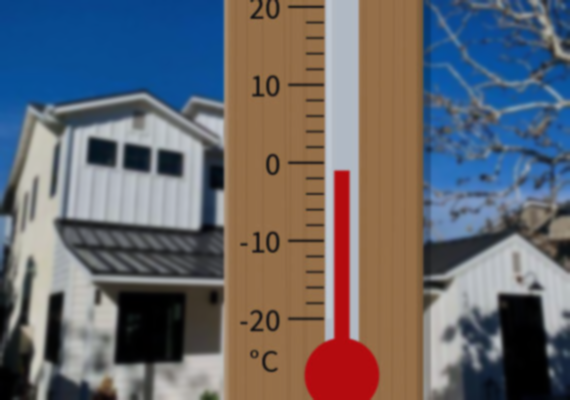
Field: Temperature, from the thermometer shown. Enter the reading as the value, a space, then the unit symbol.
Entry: -1 °C
